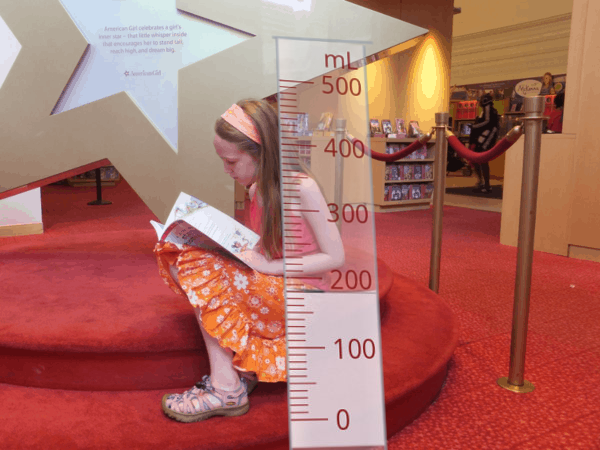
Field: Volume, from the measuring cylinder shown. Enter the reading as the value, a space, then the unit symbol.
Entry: 180 mL
